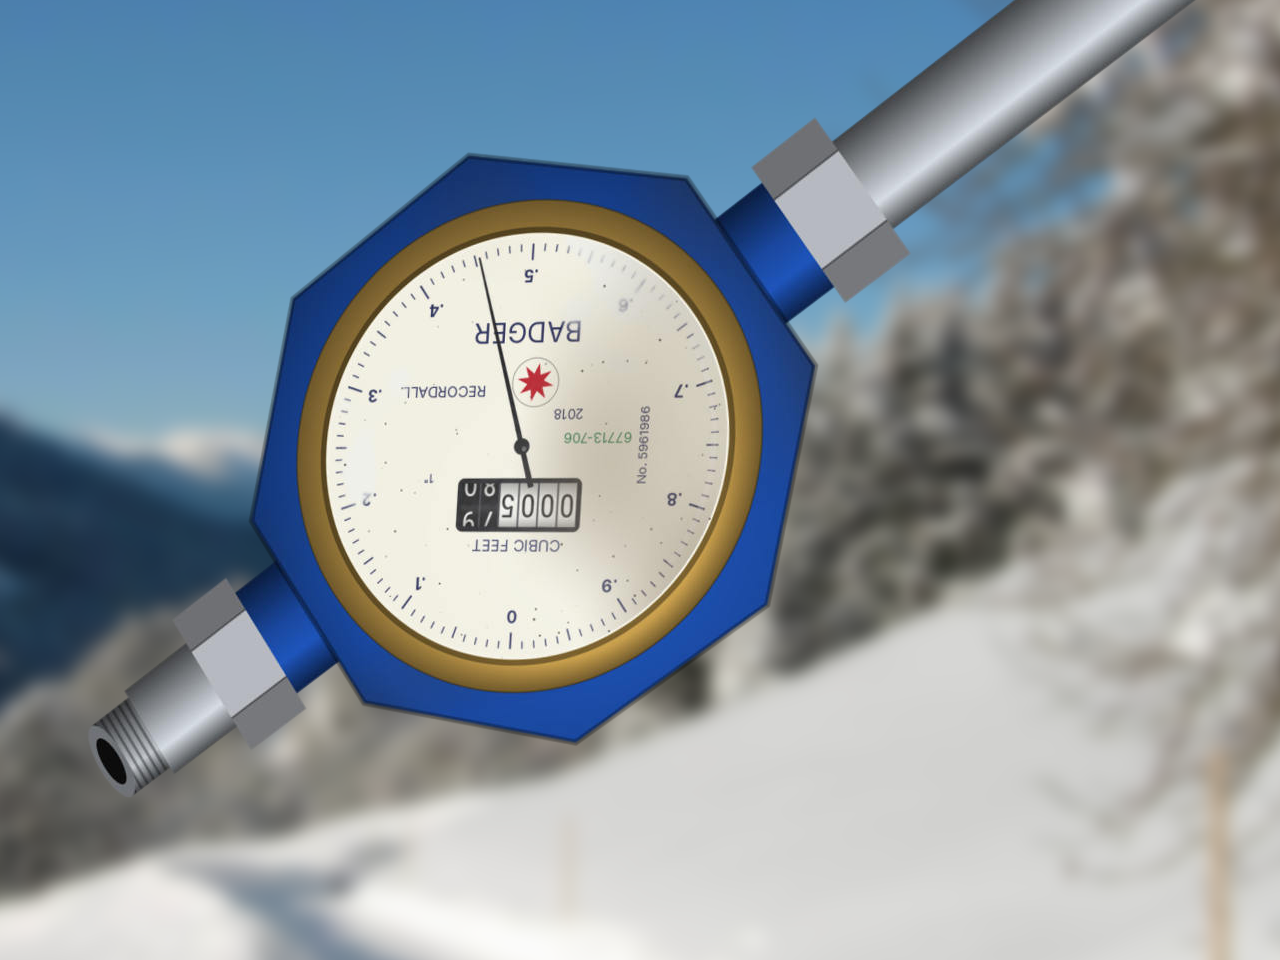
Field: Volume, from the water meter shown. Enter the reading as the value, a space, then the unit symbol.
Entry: 579.45 ft³
